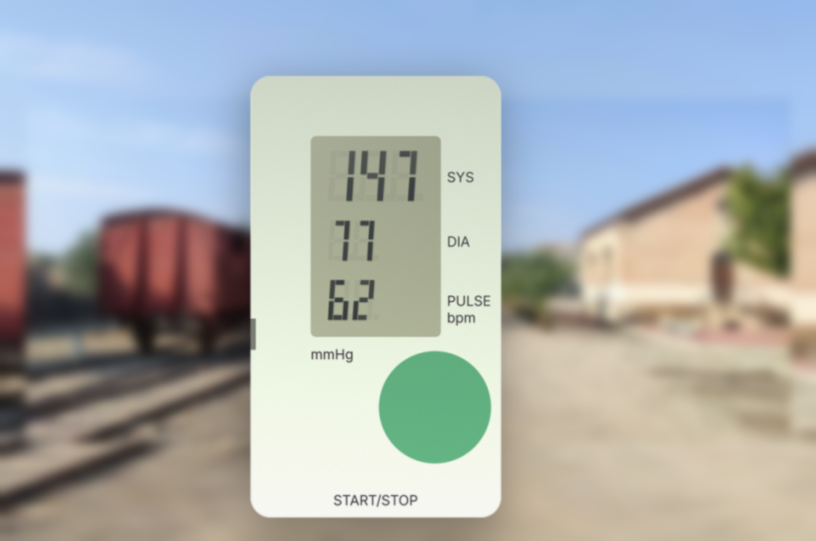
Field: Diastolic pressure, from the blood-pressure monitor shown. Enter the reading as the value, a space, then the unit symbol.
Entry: 77 mmHg
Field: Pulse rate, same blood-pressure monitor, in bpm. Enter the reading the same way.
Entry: 62 bpm
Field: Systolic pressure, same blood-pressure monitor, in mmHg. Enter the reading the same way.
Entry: 147 mmHg
